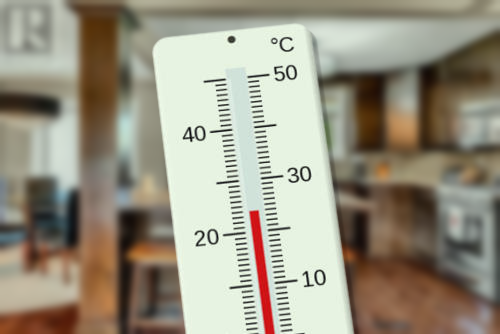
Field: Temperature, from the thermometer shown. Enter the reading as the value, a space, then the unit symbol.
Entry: 24 °C
